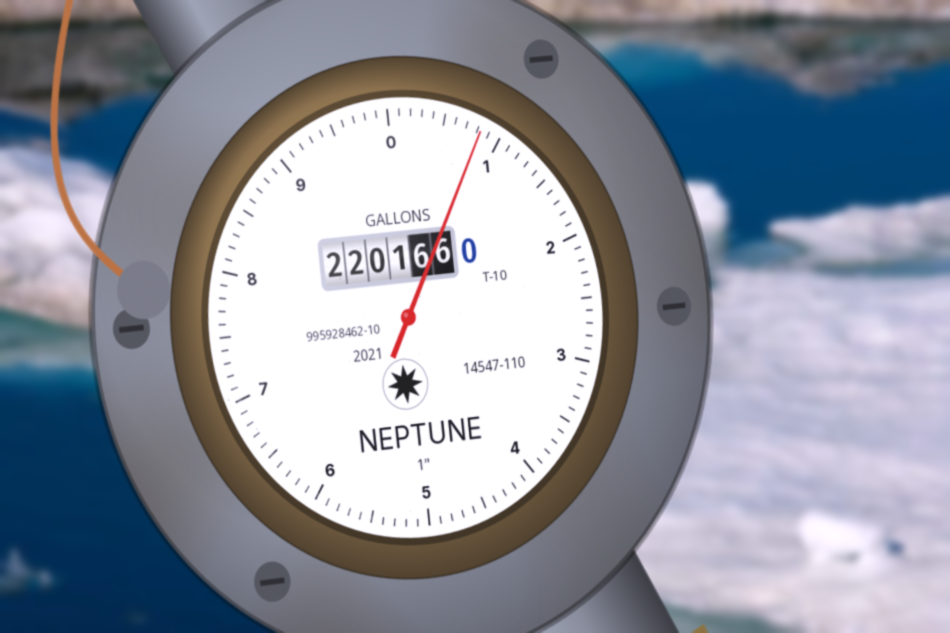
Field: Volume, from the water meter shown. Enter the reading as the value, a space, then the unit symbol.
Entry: 2201660.8 gal
